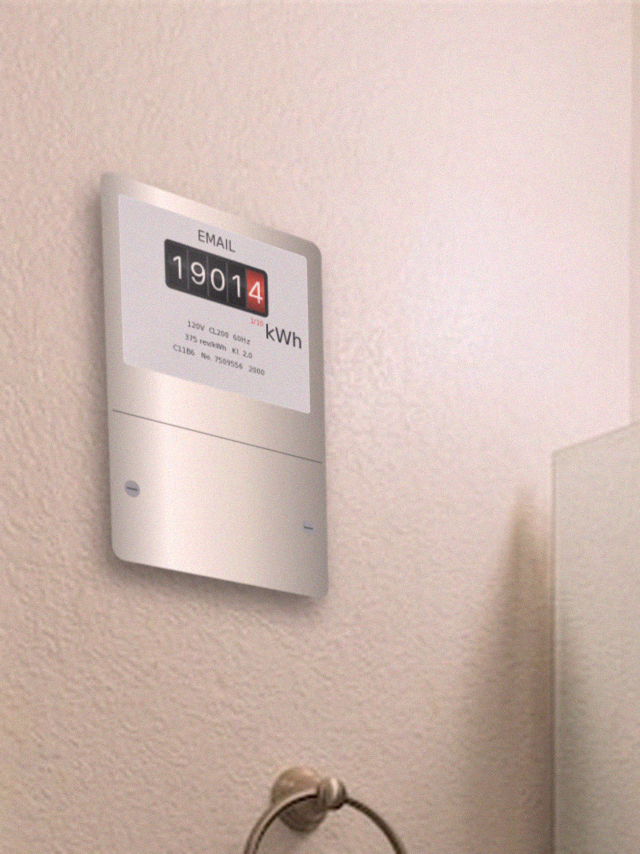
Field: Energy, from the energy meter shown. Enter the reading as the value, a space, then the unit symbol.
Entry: 1901.4 kWh
